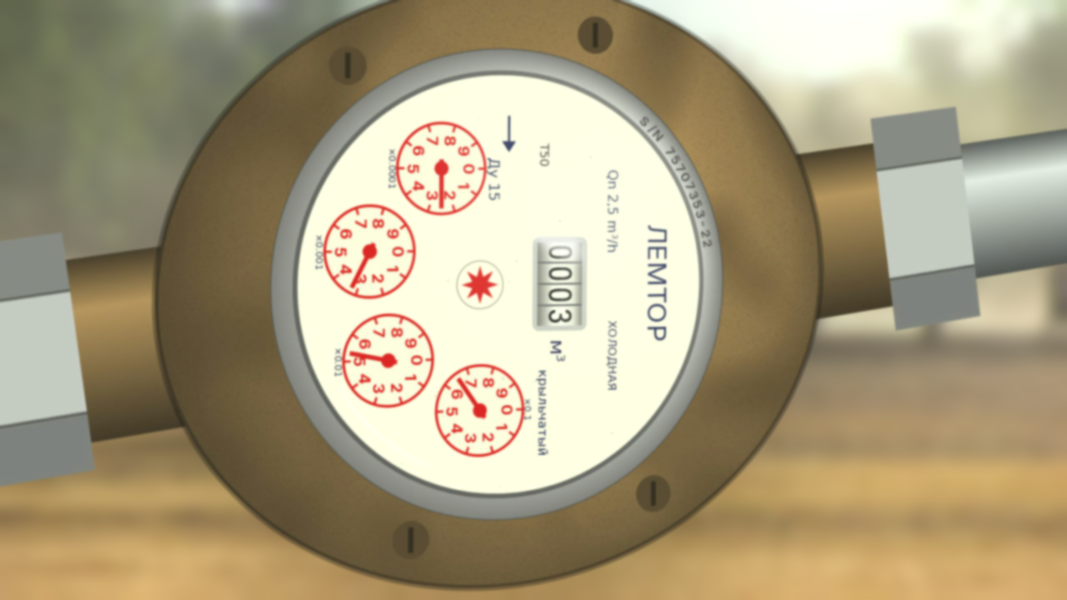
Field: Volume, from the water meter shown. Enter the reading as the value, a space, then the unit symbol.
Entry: 3.6532 m³
